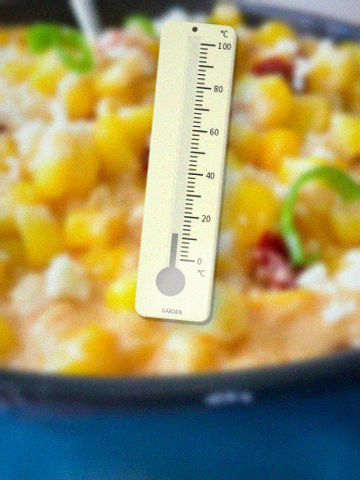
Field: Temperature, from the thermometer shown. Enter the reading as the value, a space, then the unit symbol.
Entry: 12 °C
